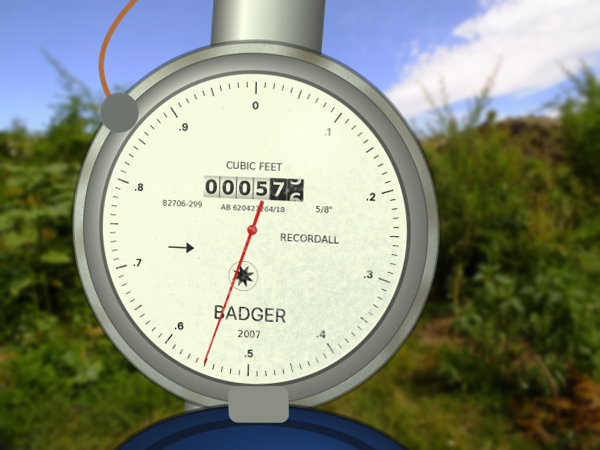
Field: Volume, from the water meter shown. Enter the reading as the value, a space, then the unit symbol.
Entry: 575.55 ft³
